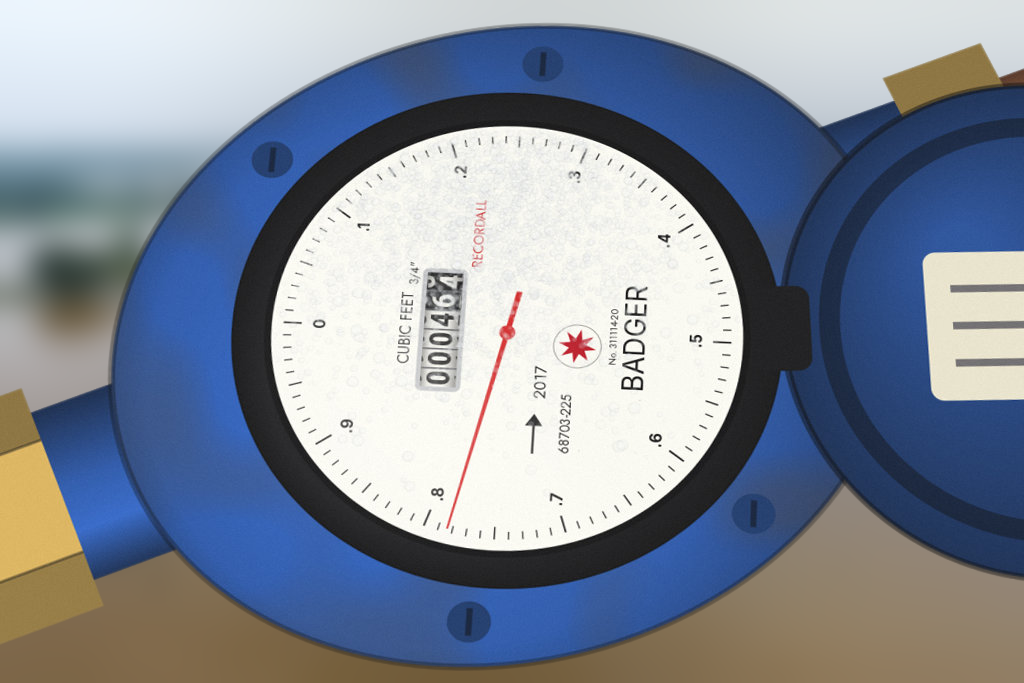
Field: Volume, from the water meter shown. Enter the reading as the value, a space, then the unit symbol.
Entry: 463.78 ft³
